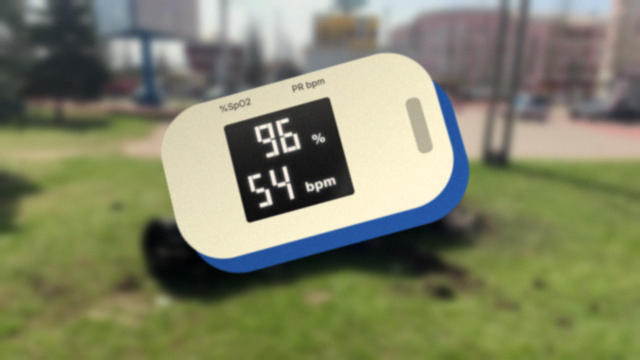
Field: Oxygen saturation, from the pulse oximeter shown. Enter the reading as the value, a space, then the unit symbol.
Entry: 96 %
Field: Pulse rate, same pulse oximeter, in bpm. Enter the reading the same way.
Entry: 54 bpm
